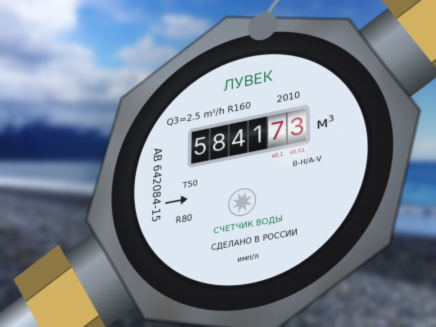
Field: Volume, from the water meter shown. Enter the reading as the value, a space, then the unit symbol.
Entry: 5841.73 m³
